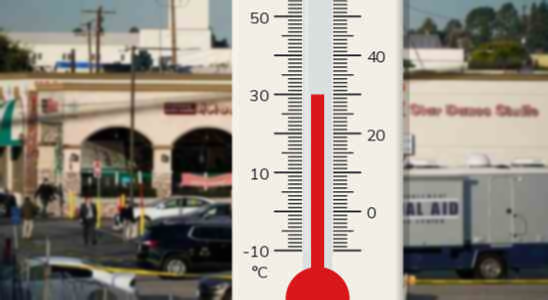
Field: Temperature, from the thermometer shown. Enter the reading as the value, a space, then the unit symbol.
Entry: 30 °C
